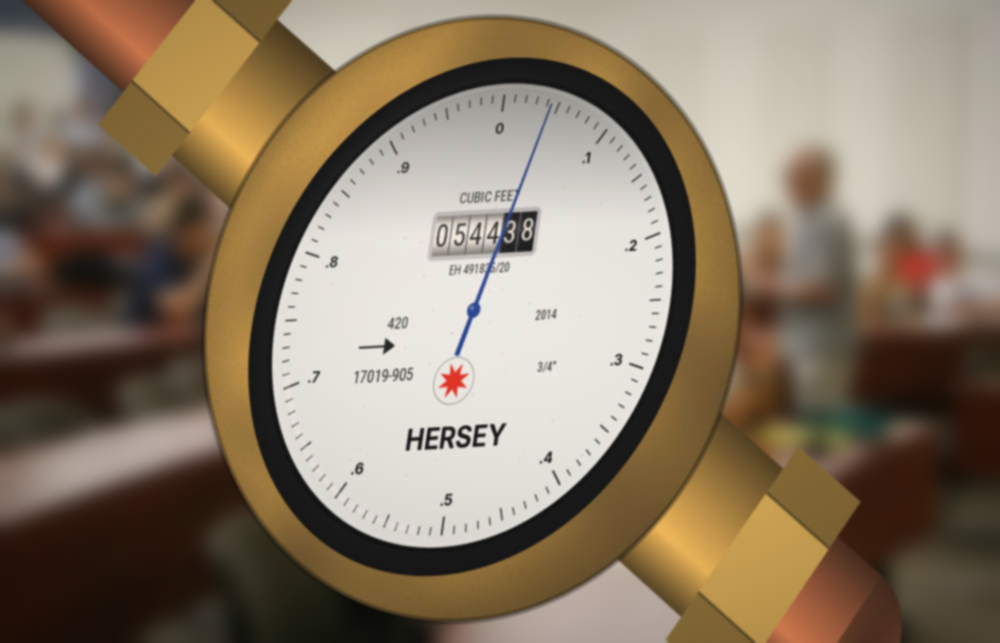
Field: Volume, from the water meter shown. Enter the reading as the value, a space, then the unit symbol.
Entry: 54438.04 ft³
